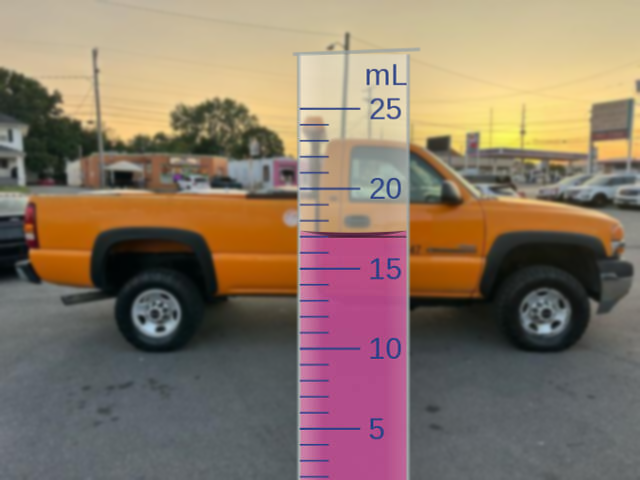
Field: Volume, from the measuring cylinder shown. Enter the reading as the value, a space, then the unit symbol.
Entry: 17 mL
